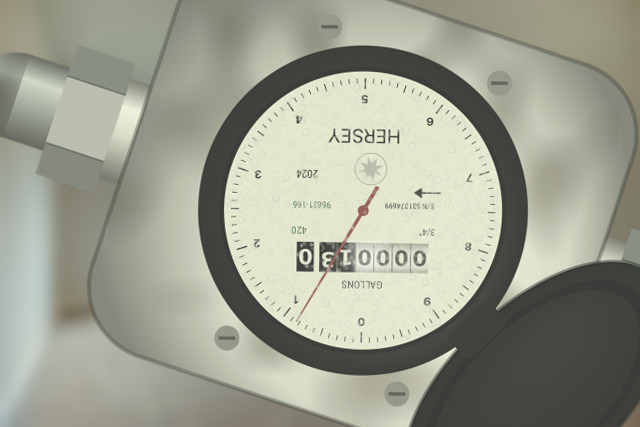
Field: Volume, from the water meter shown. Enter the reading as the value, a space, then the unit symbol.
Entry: 130.8 gal
